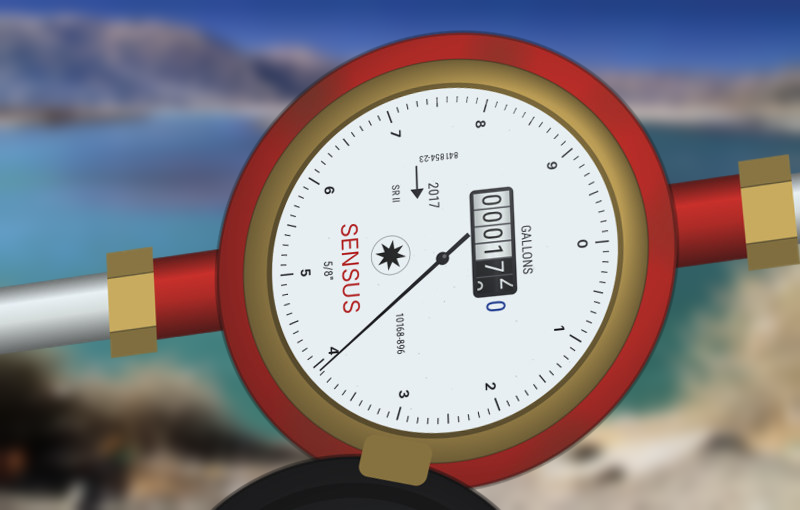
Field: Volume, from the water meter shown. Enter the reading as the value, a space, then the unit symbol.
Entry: 1723.9 gal
